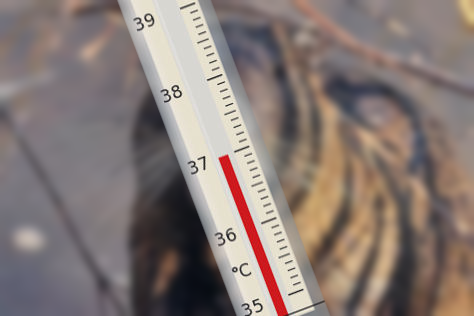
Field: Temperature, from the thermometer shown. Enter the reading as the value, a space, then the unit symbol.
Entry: 37 °C
